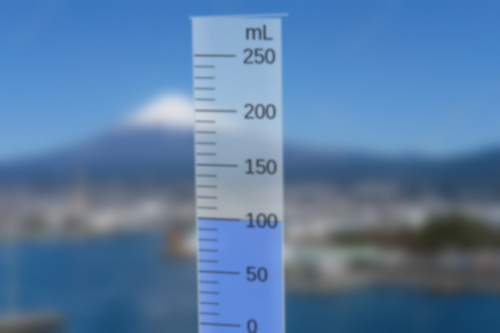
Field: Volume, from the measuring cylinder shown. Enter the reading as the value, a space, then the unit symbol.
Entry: 100 mL
